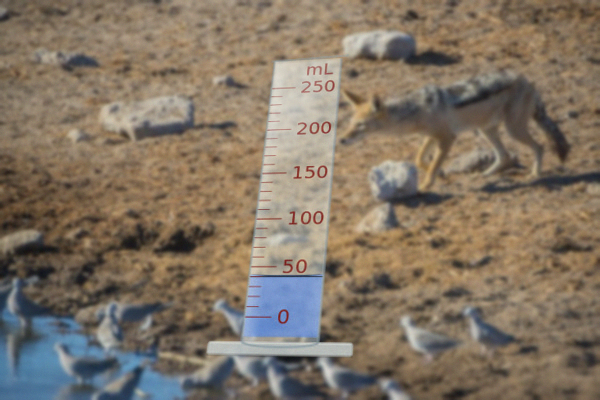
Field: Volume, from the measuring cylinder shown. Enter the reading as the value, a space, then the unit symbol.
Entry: 40 mL
